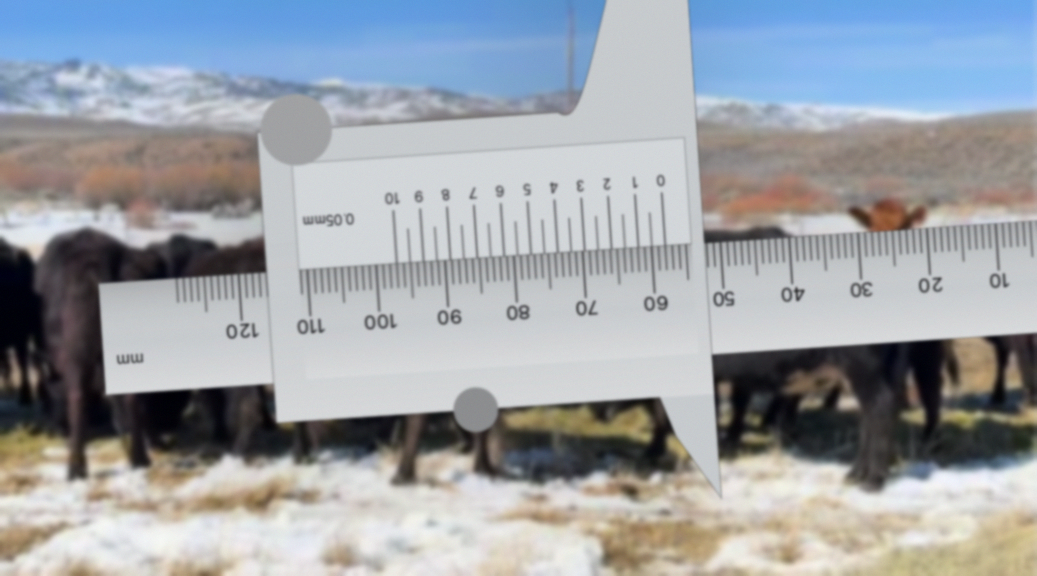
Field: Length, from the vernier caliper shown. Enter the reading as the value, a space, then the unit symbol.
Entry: 58.0 mm
